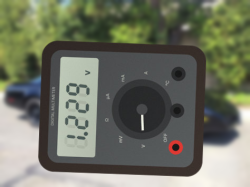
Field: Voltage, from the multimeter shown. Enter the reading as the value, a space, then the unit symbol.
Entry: 1.229 V
